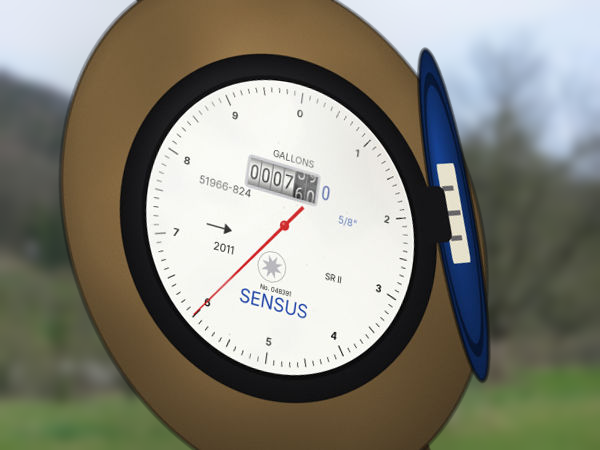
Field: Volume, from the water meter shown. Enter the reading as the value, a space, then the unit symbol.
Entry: 7596.0 gal
